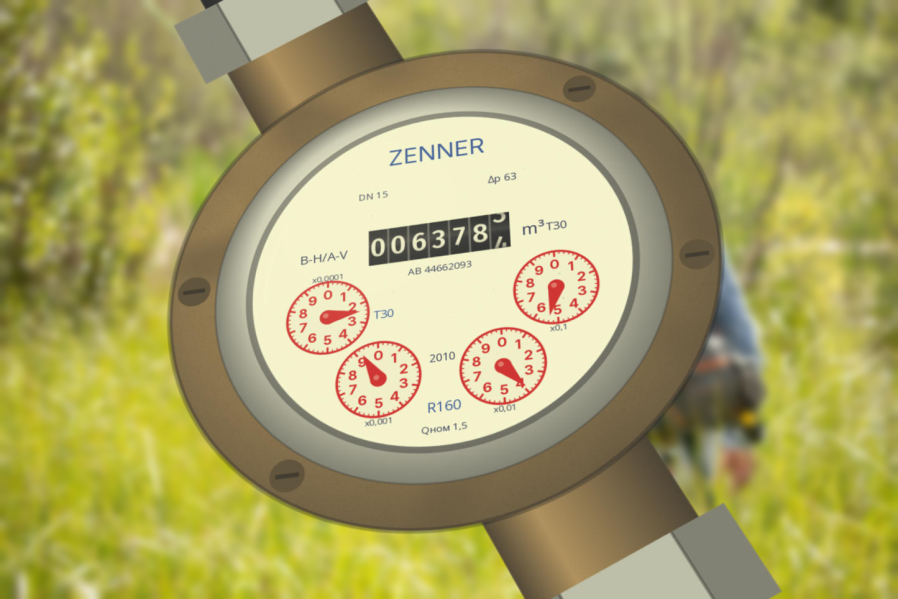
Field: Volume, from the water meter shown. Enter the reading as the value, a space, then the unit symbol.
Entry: 63783.5392 m³
